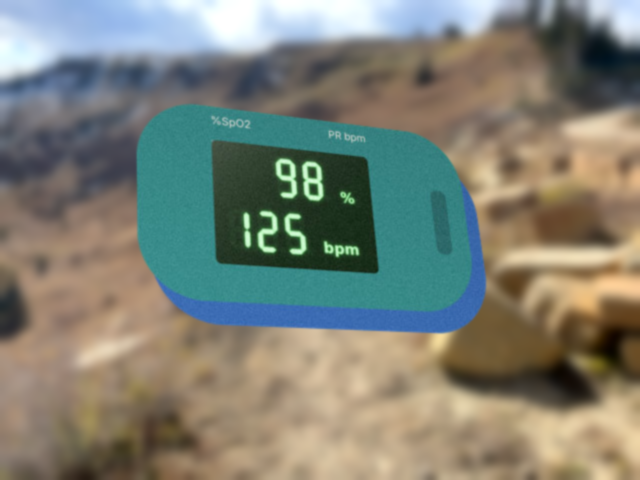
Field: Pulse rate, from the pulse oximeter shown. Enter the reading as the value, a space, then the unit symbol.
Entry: 125 bpm
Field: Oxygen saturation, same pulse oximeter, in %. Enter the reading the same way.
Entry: 98 %
